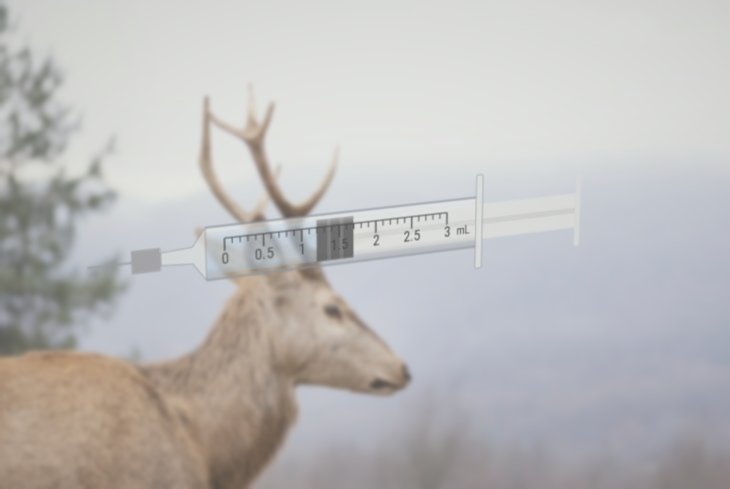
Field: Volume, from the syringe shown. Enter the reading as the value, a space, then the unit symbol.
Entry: 1.2 mL
